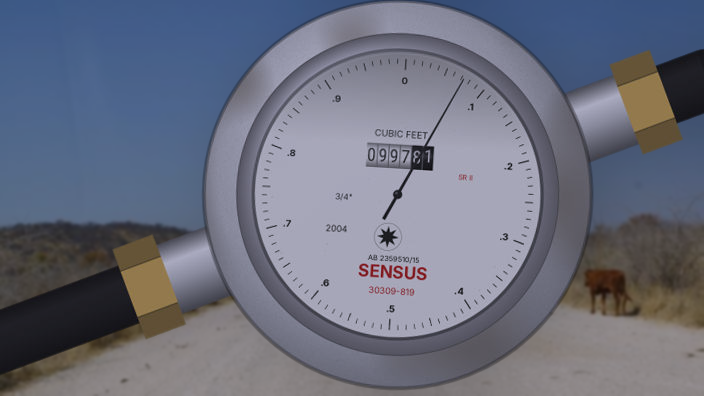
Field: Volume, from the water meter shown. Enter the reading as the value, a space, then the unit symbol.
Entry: 99781.07 ft³
